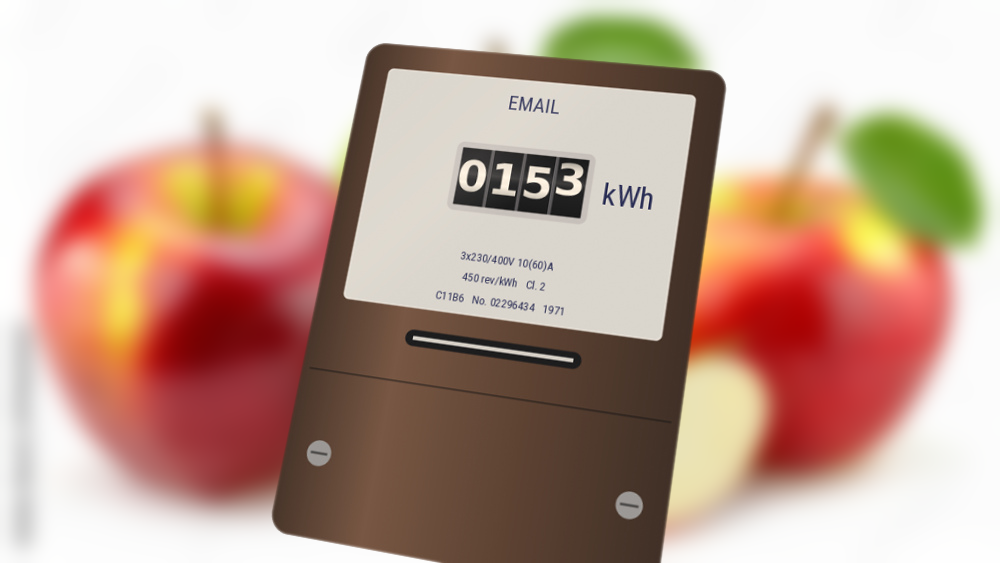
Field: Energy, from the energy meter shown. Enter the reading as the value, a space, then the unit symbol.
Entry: 153 kWh
